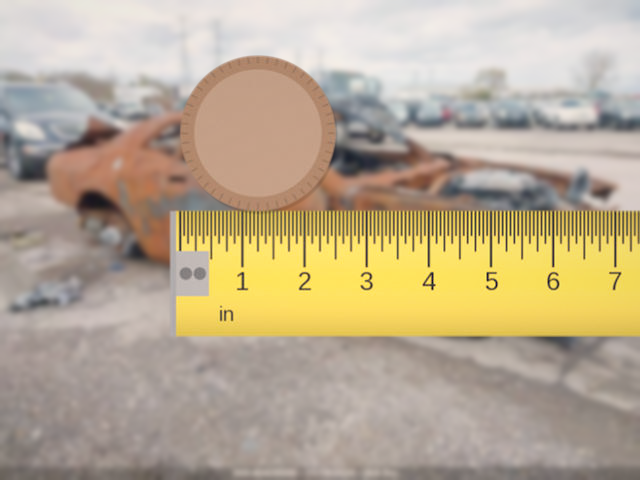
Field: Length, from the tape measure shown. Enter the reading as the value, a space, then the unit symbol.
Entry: 2.5 in
